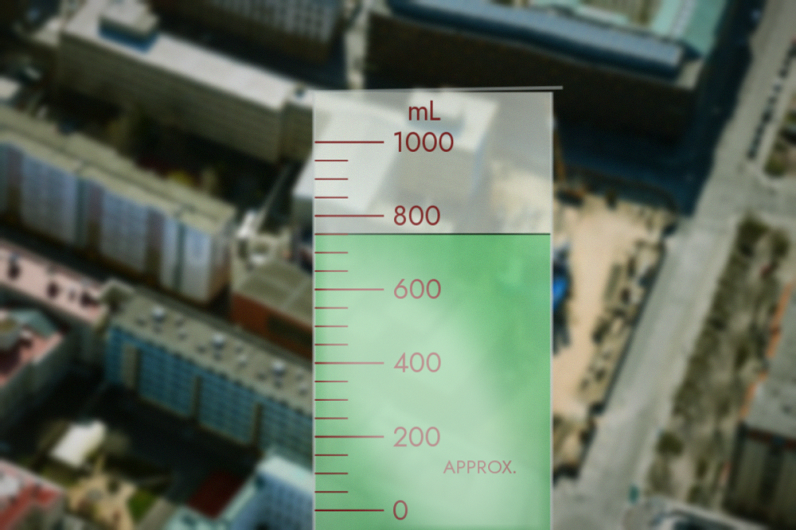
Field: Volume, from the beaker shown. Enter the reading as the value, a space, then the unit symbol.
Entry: 750 mL
